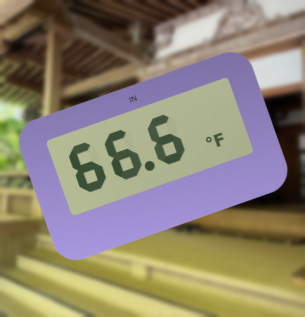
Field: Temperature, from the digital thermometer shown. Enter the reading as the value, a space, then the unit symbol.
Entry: 66.6 °F
